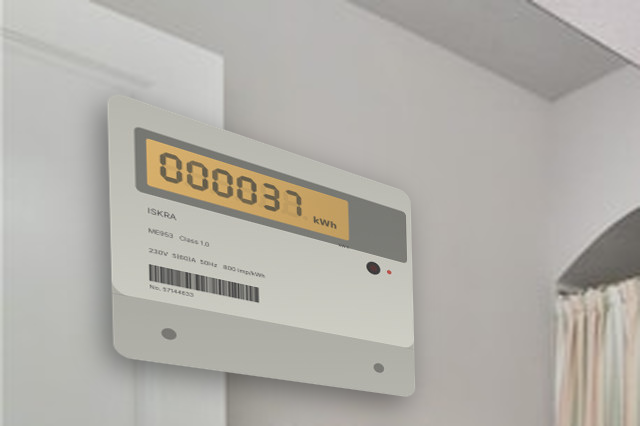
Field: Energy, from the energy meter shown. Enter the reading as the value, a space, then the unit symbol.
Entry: 37 kWh
